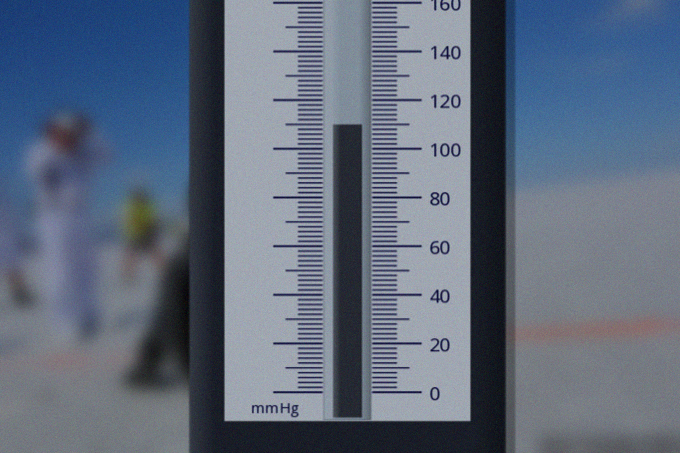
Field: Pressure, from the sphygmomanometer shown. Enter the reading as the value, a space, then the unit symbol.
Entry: 110 mmHg
